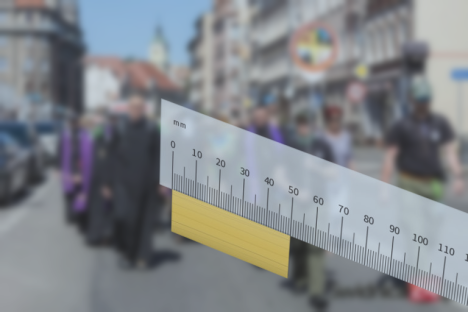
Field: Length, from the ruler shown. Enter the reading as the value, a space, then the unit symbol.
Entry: 50 mm
